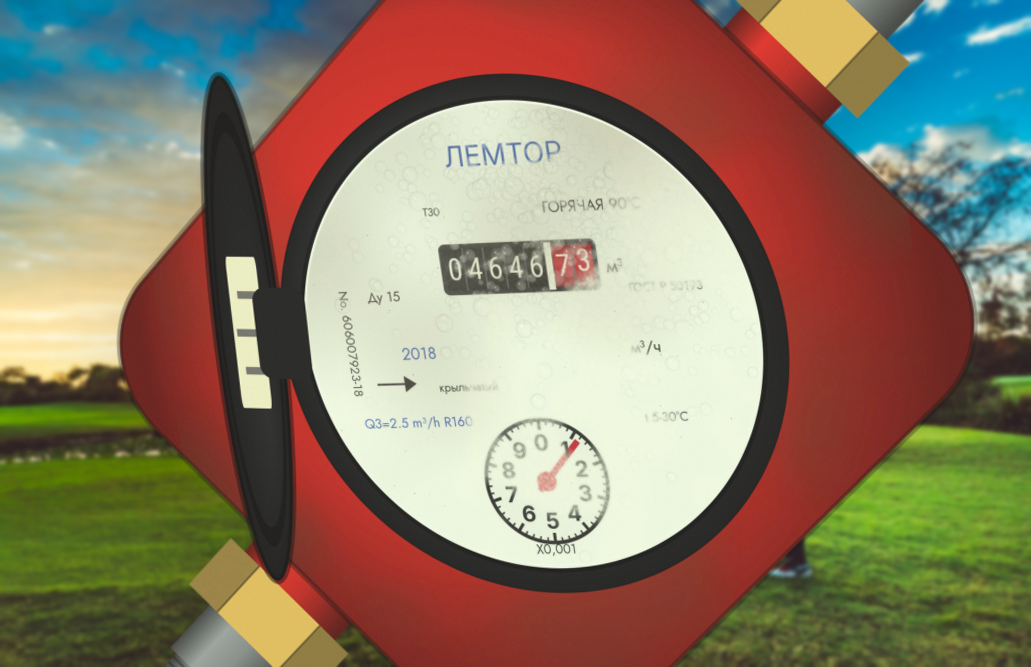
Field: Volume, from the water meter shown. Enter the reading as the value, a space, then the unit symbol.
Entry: 4646.731 m³
